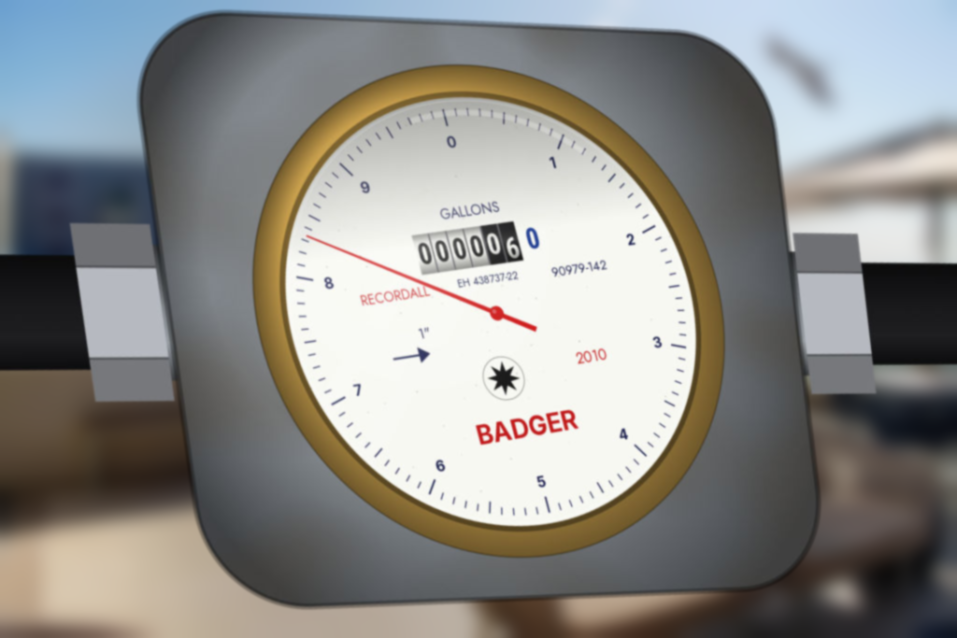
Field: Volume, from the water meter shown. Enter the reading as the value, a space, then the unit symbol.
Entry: 58.3 gal
